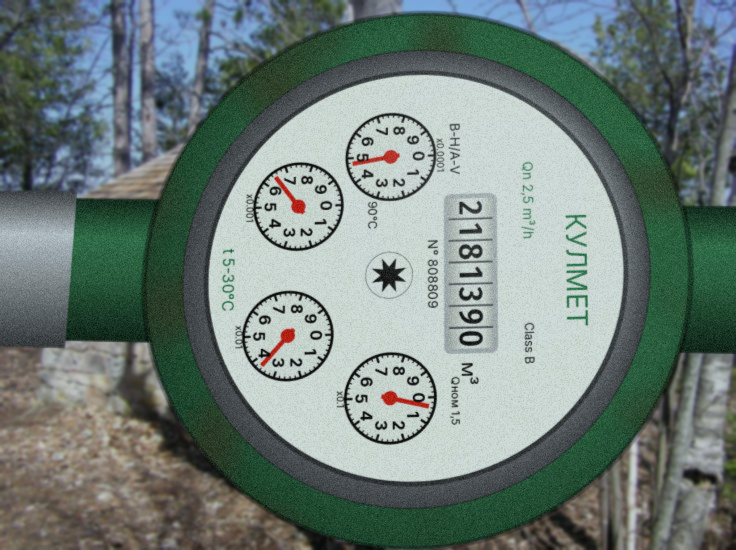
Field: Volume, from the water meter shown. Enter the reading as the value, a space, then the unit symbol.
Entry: 2181390.0364 m³
